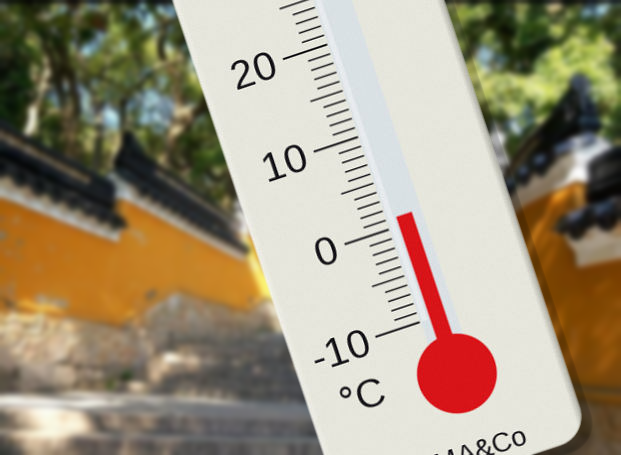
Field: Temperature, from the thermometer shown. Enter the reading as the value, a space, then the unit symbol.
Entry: 1 °C
